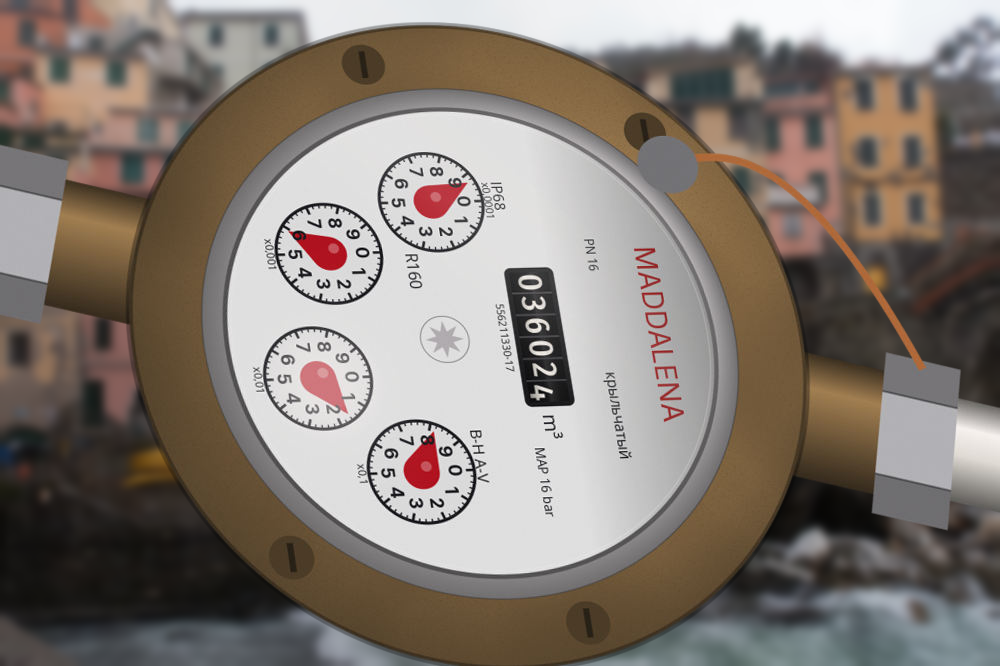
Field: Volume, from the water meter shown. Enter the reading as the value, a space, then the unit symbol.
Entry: 36023.8159 m³
